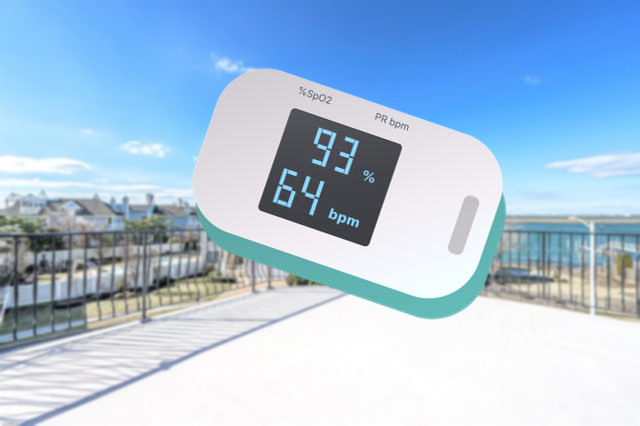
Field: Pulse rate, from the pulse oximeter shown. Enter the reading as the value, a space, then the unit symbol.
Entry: 64 bpm
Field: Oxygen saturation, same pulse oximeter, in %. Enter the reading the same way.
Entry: 93 %
